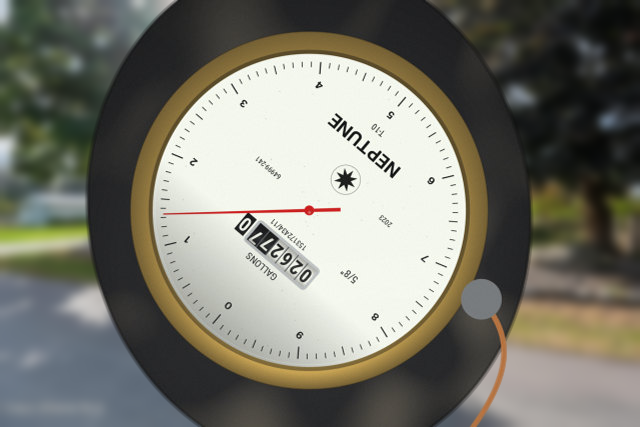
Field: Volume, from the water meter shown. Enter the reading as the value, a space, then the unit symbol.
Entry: 262771.3 gal
